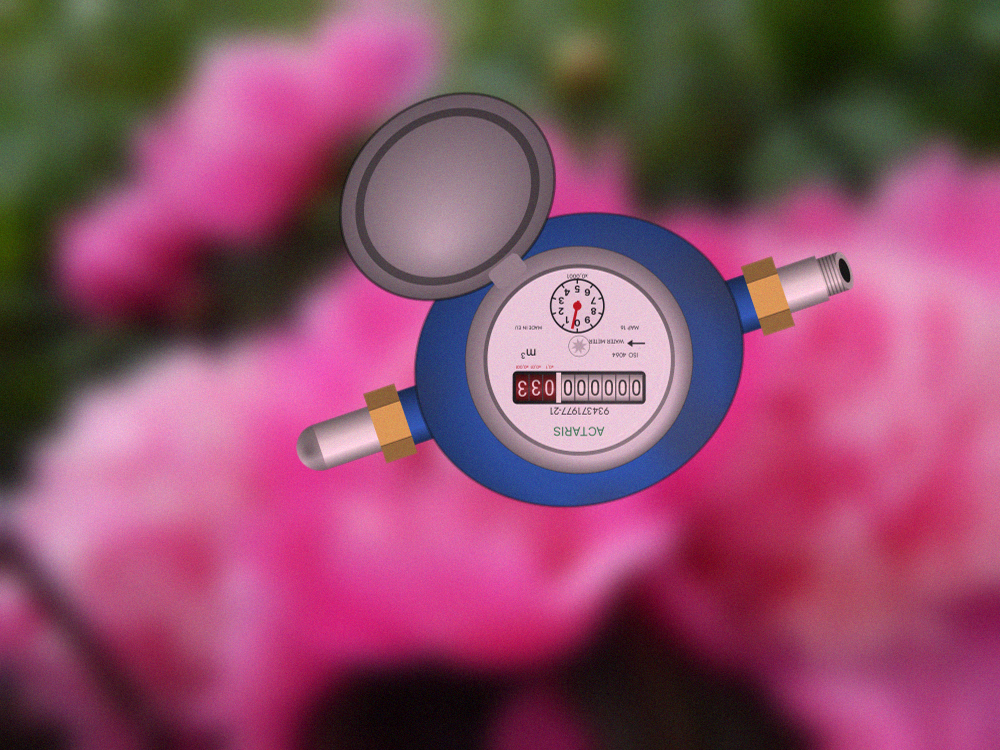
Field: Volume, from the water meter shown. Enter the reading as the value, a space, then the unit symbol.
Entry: 0.0330 m³
